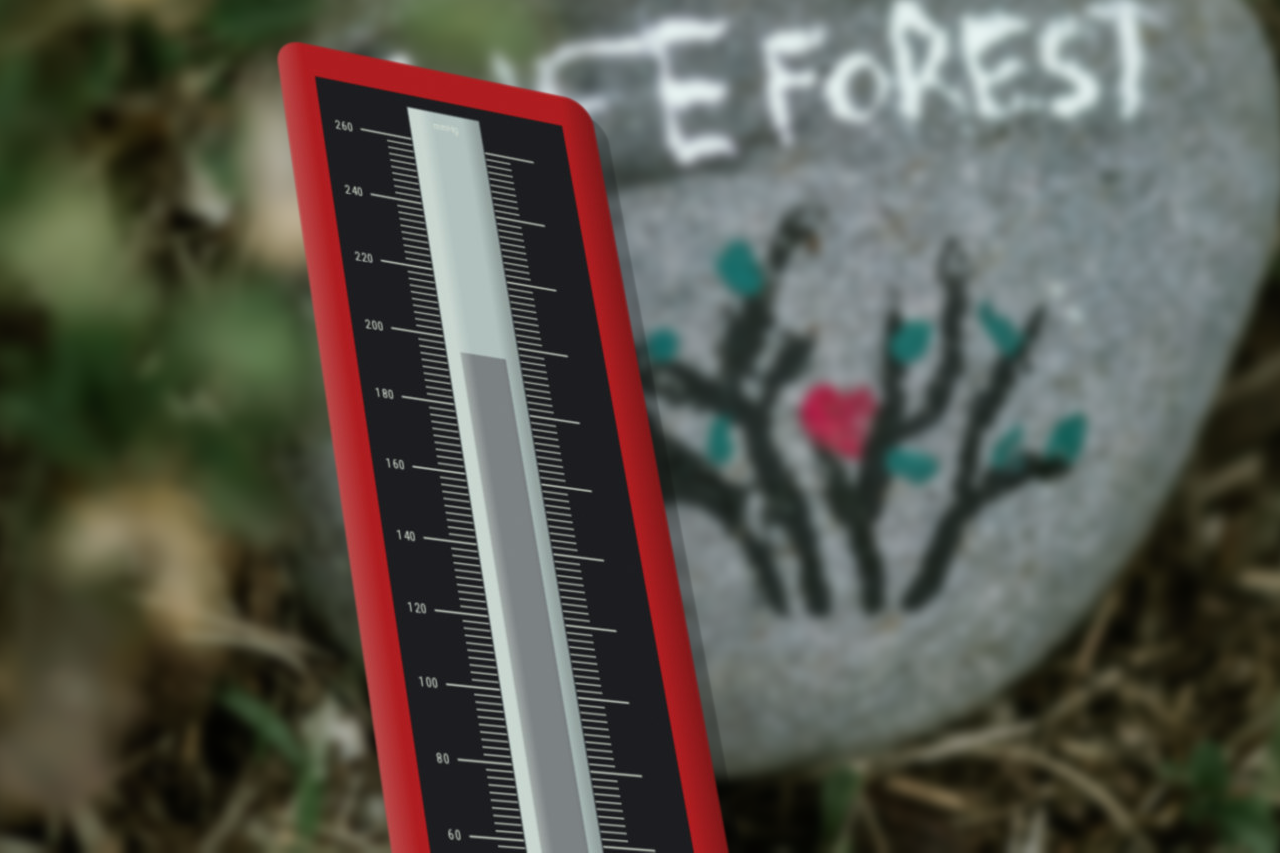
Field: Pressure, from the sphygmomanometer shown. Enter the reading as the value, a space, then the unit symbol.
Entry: 196 mmHg
